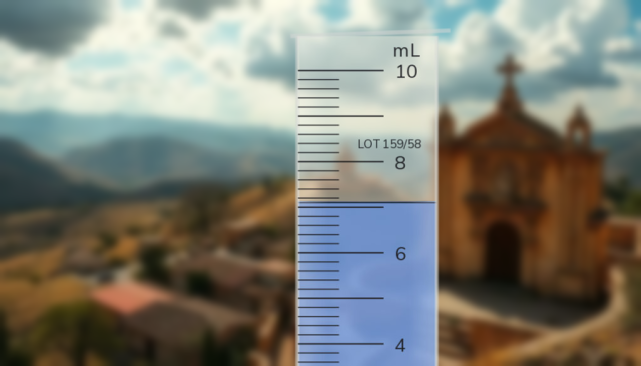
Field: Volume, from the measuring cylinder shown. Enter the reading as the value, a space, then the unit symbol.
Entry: 7.1 mL
